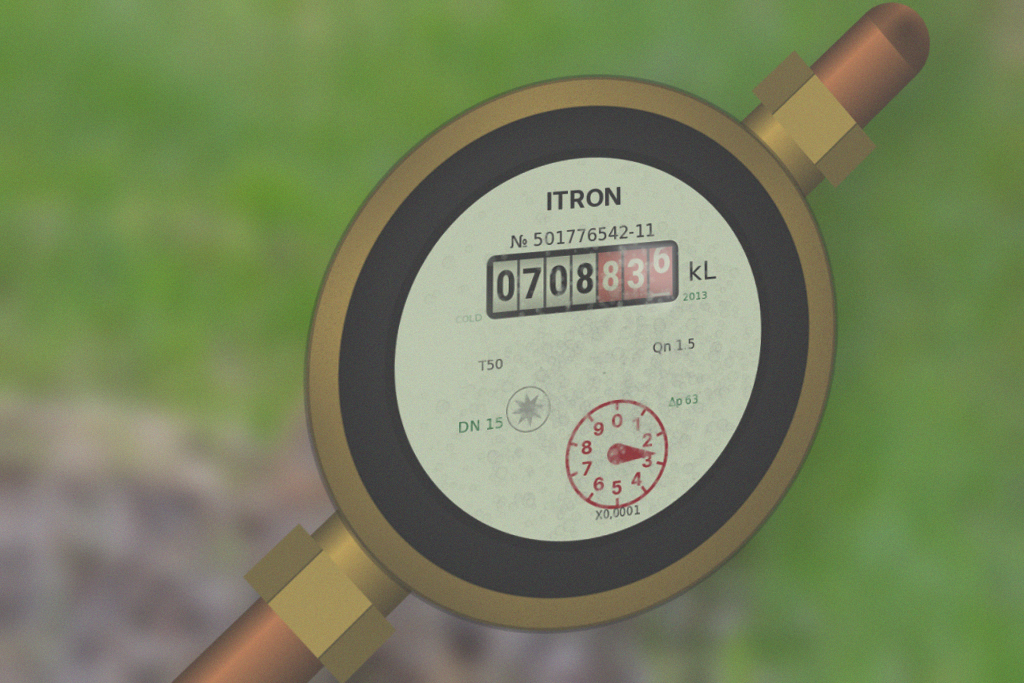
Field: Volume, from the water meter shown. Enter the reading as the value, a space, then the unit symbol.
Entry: 708.8362 kL
